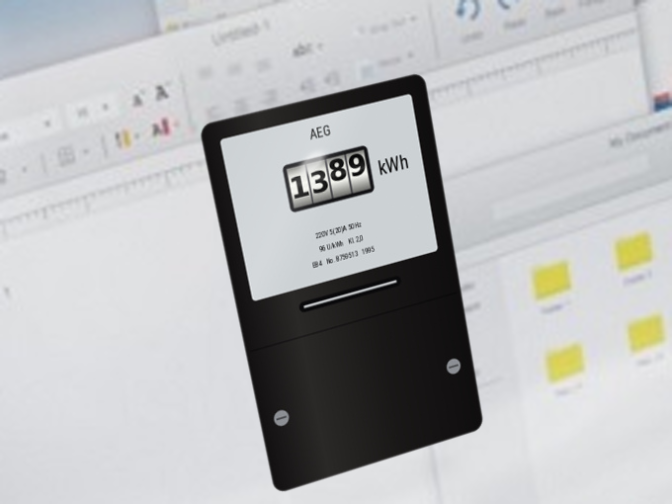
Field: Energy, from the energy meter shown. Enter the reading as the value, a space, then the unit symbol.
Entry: 1389 kWh
